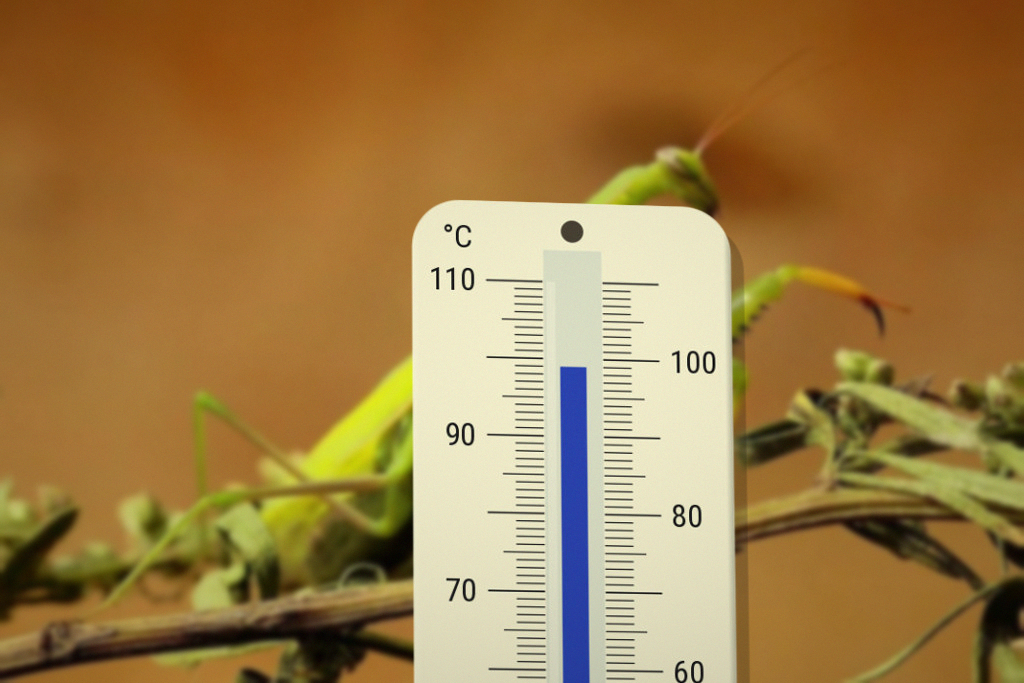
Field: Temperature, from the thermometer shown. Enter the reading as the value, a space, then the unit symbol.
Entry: 99 °C
